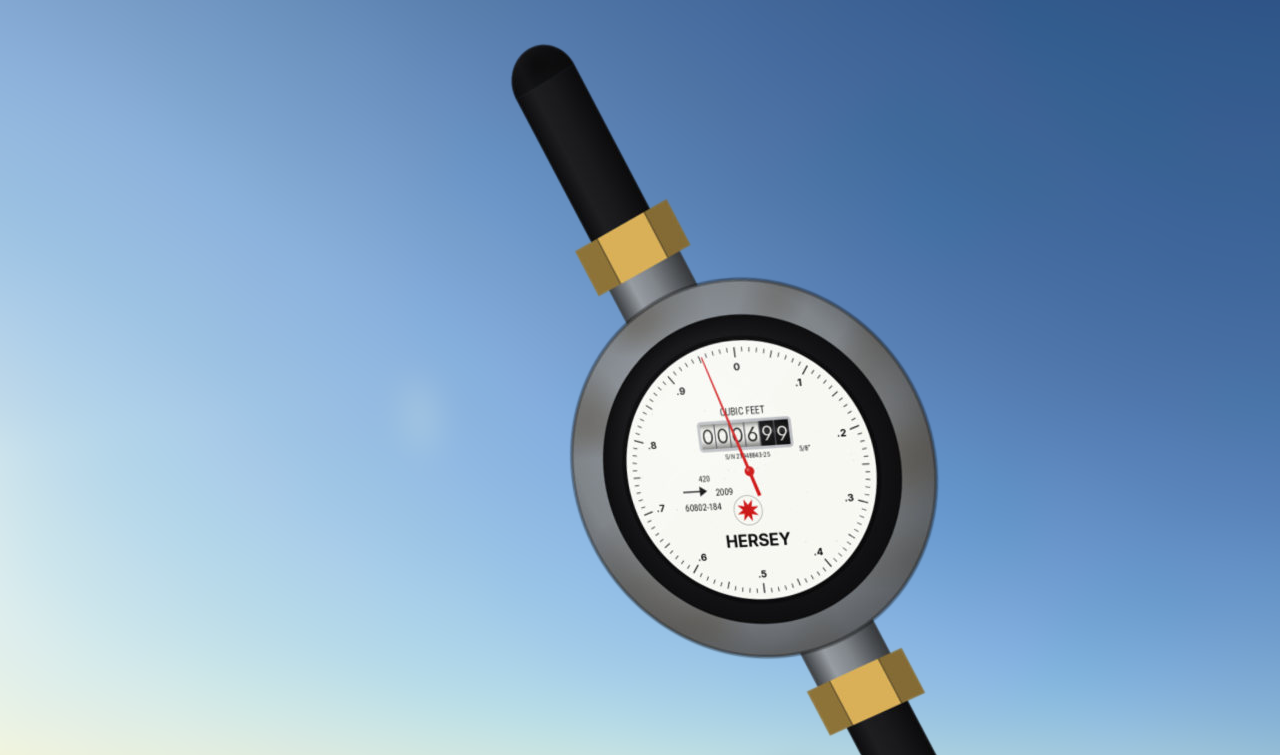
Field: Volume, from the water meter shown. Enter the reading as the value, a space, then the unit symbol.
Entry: 698.95 ft³
